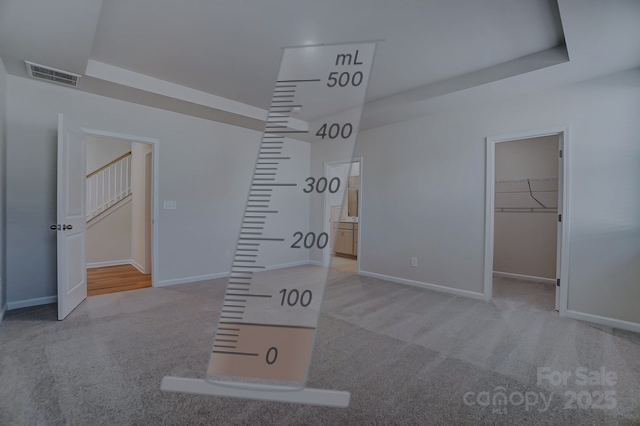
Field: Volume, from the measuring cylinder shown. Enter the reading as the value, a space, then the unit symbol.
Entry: 50 mL
